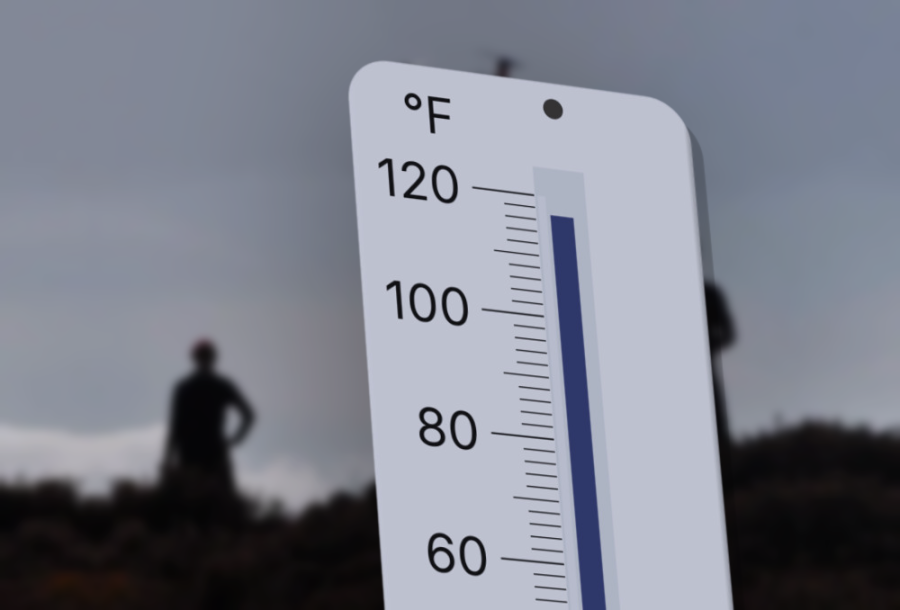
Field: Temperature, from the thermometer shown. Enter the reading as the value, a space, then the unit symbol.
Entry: 117 °F
